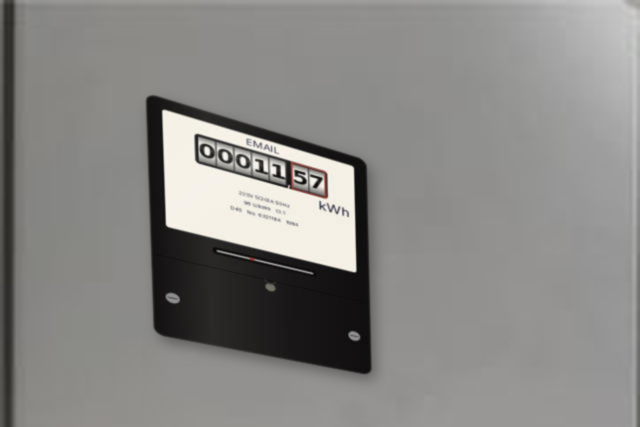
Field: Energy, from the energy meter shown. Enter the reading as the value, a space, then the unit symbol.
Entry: 11.57 kWh
